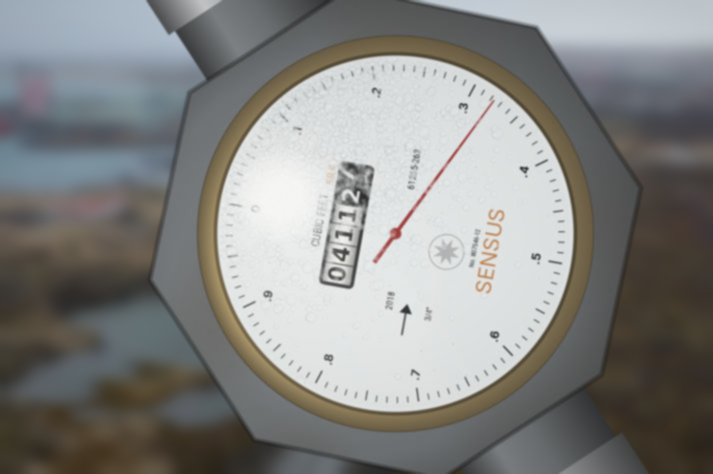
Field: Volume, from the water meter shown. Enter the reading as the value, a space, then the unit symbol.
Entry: 41127.32 ft³
